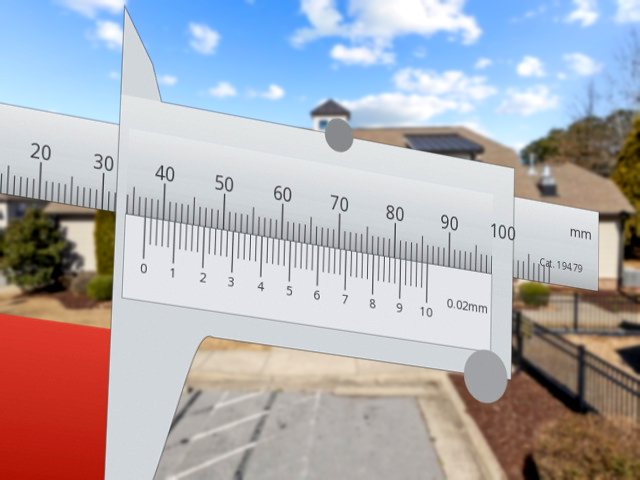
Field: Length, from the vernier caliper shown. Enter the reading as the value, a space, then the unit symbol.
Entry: 37.0 mm
